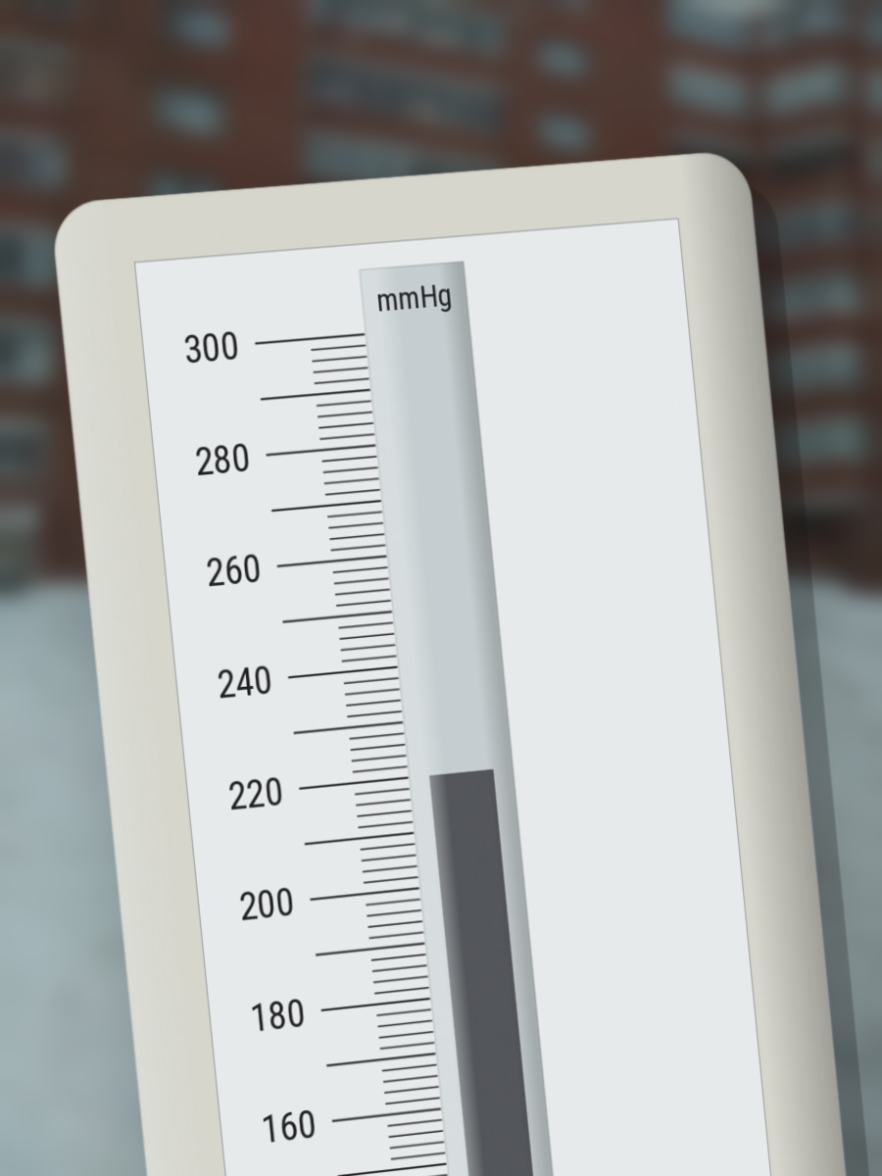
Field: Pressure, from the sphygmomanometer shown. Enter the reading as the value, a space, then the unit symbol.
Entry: 220 mmHg
